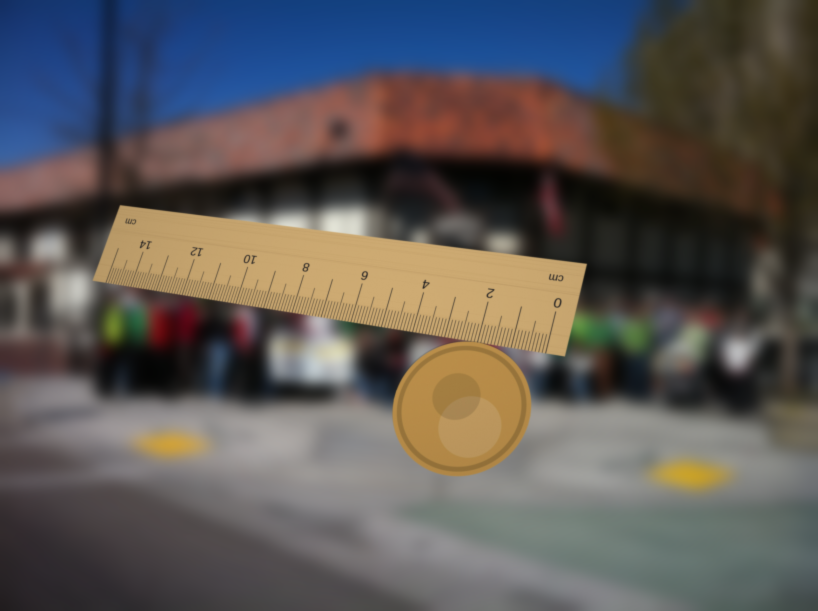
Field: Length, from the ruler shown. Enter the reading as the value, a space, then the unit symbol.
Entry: 4 cm
